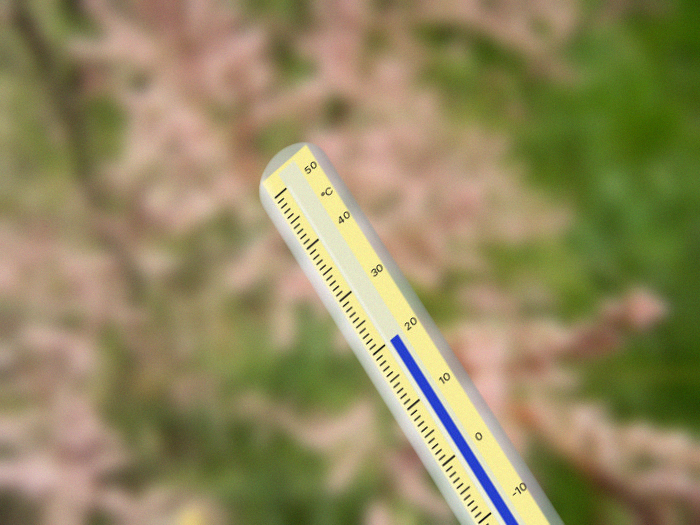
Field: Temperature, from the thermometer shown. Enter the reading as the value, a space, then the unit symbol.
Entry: 20 °C
